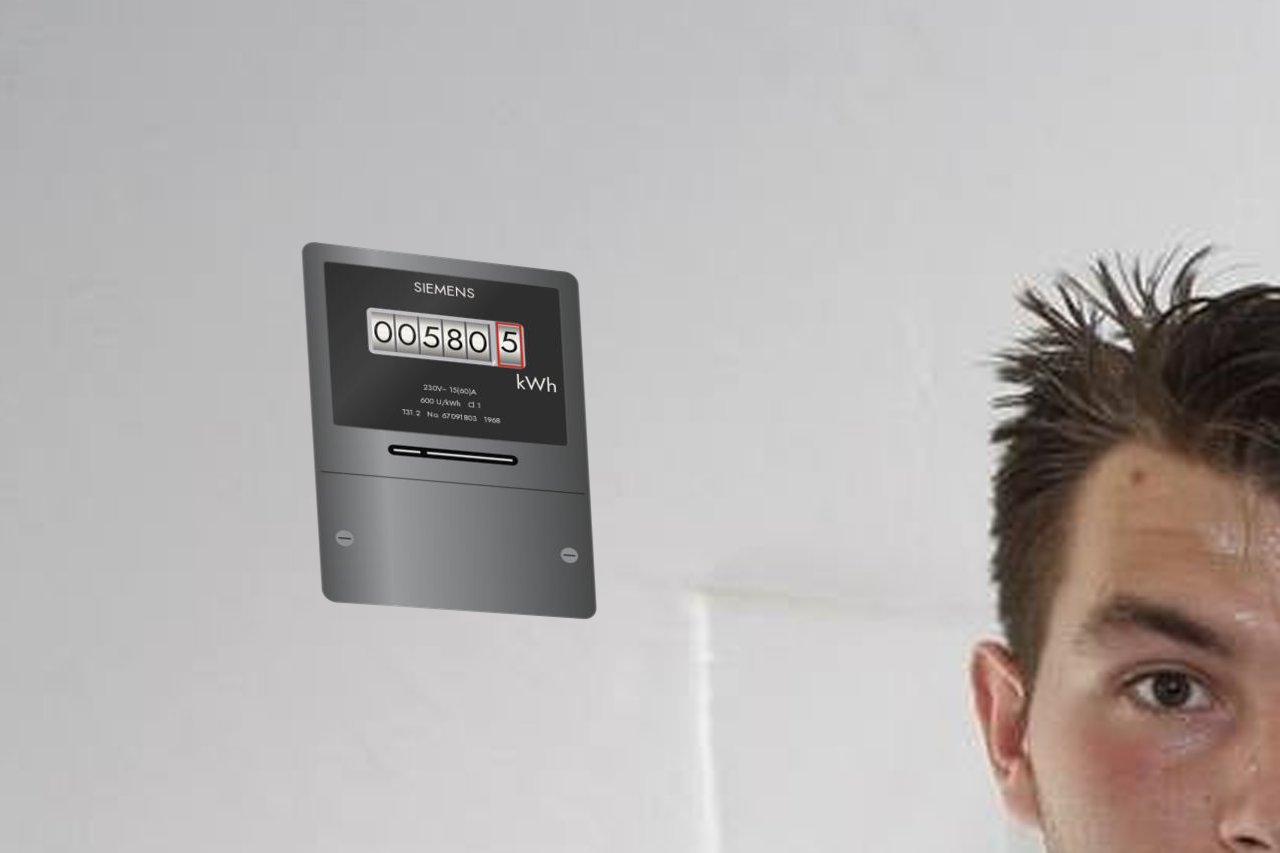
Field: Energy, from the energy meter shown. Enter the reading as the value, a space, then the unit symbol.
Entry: 580.5 kWh
